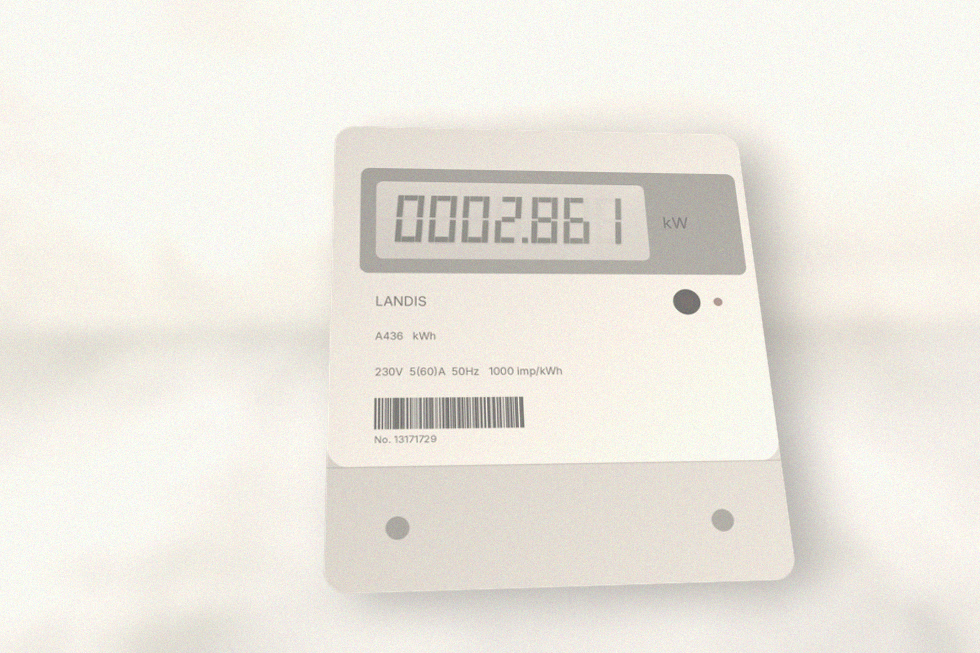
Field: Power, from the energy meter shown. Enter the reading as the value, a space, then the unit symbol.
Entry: 2.861 kW
